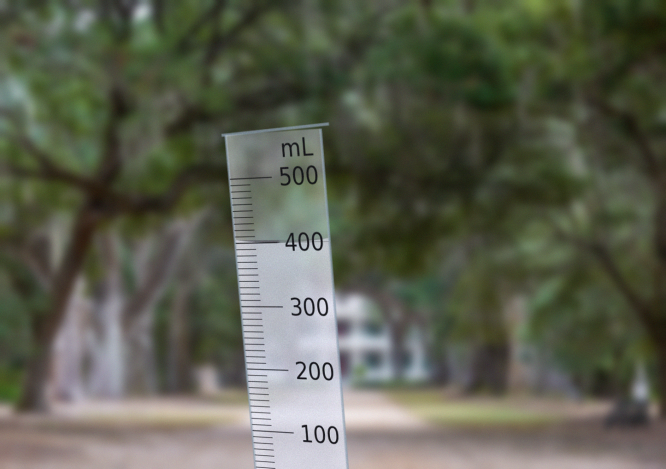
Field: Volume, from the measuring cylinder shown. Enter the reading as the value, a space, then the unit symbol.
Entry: 400 mL
